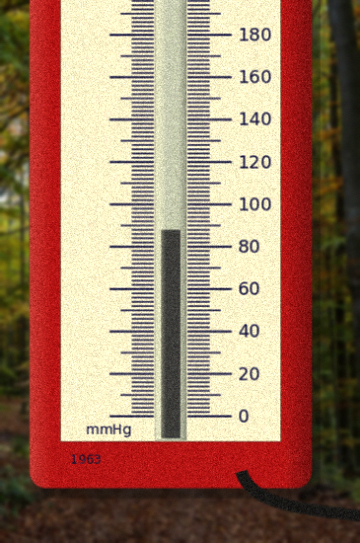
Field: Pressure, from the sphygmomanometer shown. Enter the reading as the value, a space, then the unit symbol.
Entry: 88 mmHg
